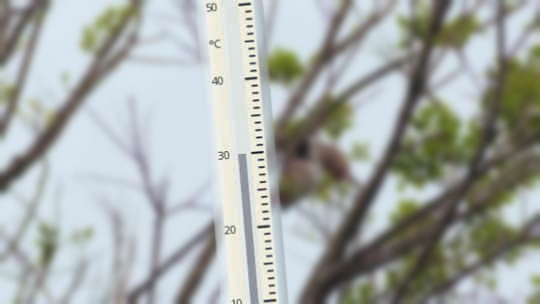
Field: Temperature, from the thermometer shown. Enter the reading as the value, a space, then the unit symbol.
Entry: 30 °C
